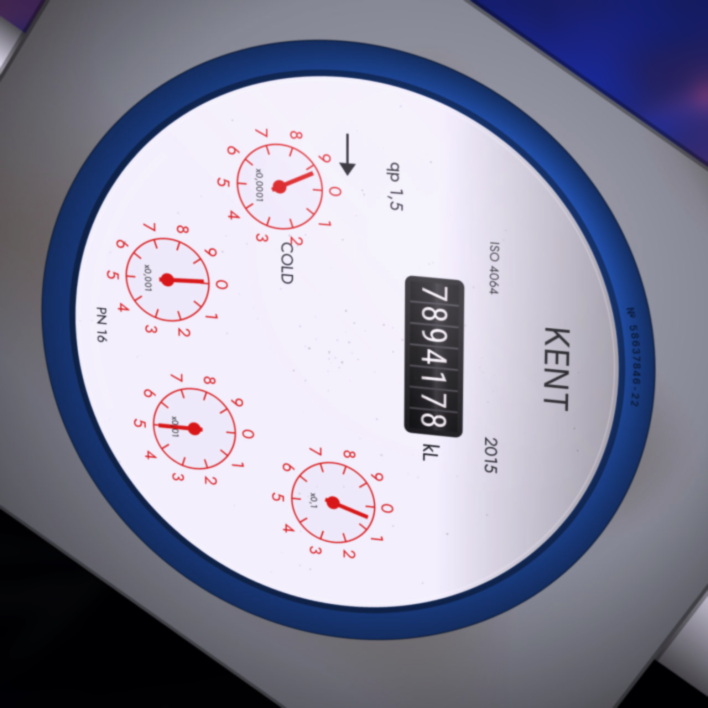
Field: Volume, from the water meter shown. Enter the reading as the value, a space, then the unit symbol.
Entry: 7894178.0499 kL
